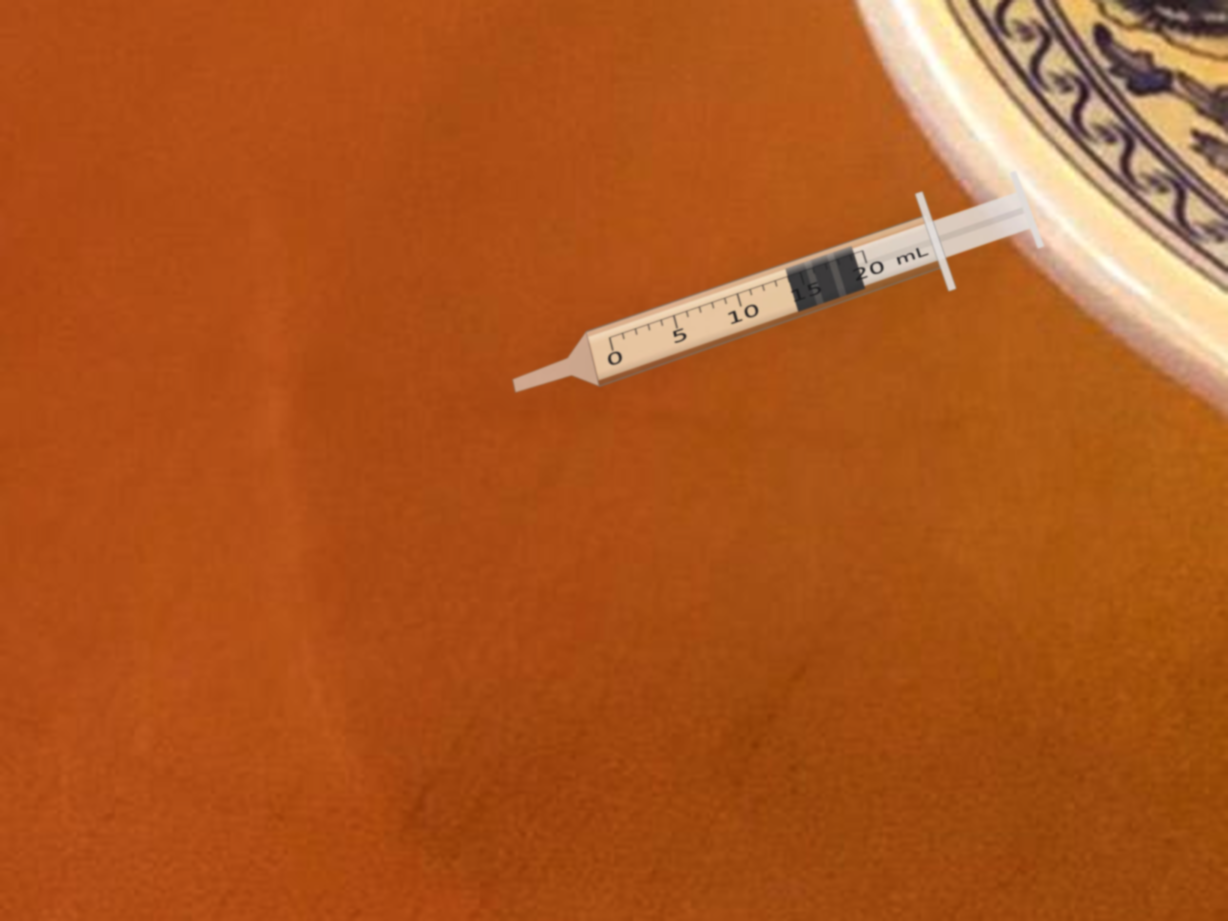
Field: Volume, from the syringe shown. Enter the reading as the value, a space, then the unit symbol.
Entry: 14 mL
